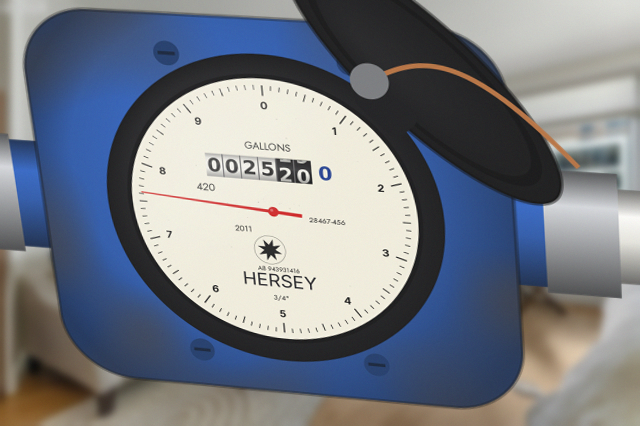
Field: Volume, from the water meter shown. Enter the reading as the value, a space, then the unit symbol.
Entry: 25197.6 gal
